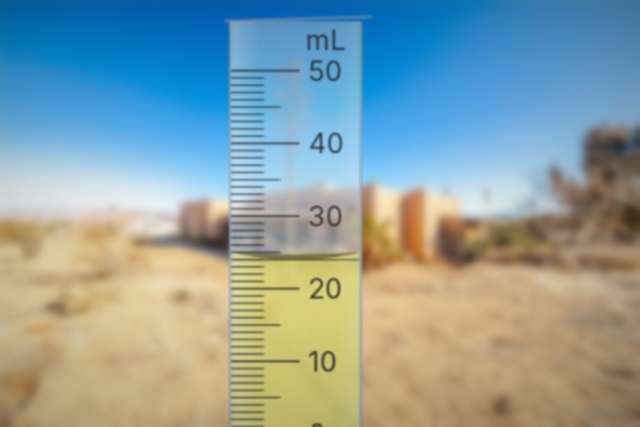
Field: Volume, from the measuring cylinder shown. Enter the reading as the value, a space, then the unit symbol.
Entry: 24 mL
